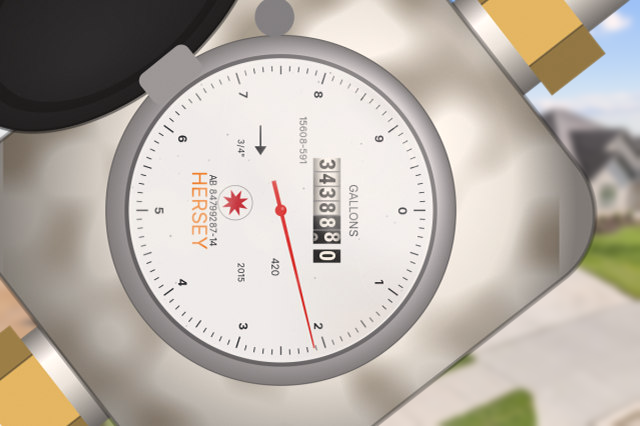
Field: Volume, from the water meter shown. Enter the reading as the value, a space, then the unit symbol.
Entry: 3438882.1 gal
